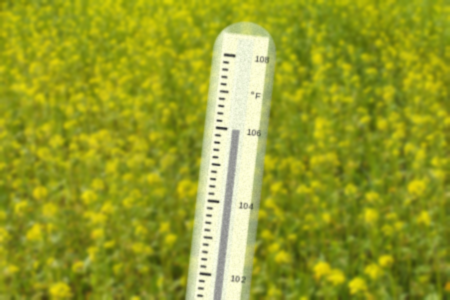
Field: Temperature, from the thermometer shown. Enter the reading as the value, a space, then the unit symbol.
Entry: 106 °F
